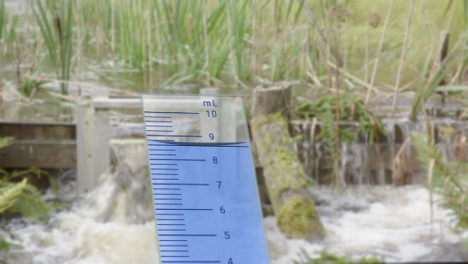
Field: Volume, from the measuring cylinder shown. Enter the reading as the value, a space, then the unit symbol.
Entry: 8.6 mL
